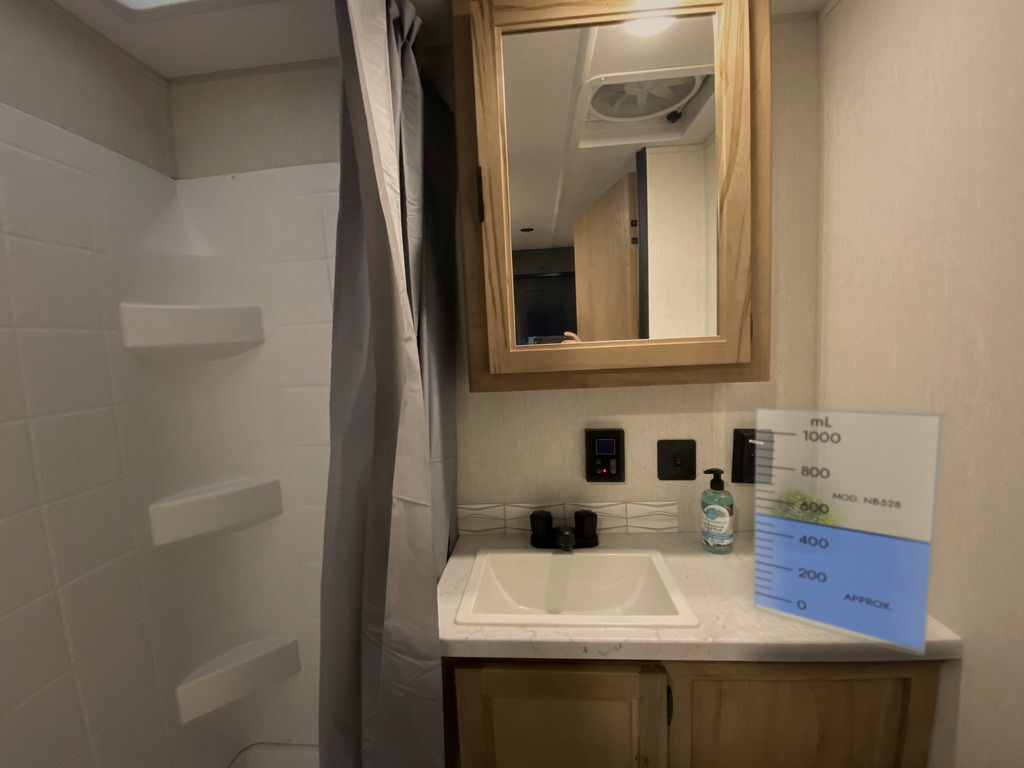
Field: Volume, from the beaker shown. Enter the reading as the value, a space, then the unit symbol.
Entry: 500 mL
